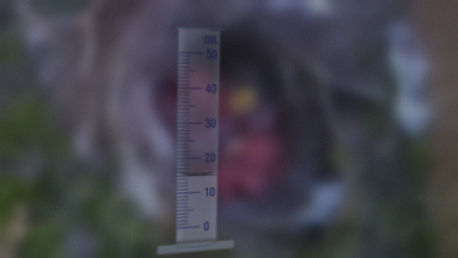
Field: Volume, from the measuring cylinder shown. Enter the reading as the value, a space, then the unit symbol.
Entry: 15 mL
